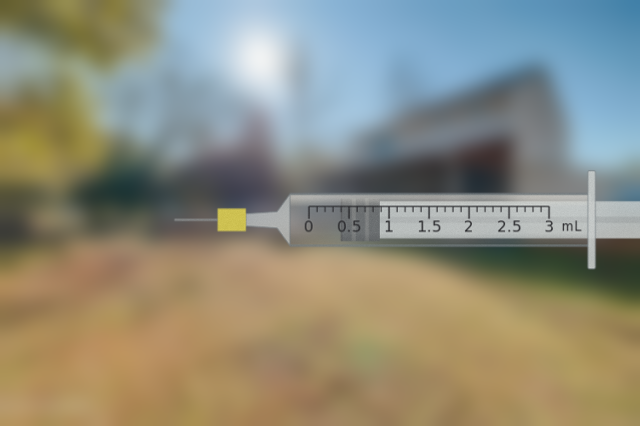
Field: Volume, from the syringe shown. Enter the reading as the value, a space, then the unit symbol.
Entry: 0.4 mL
